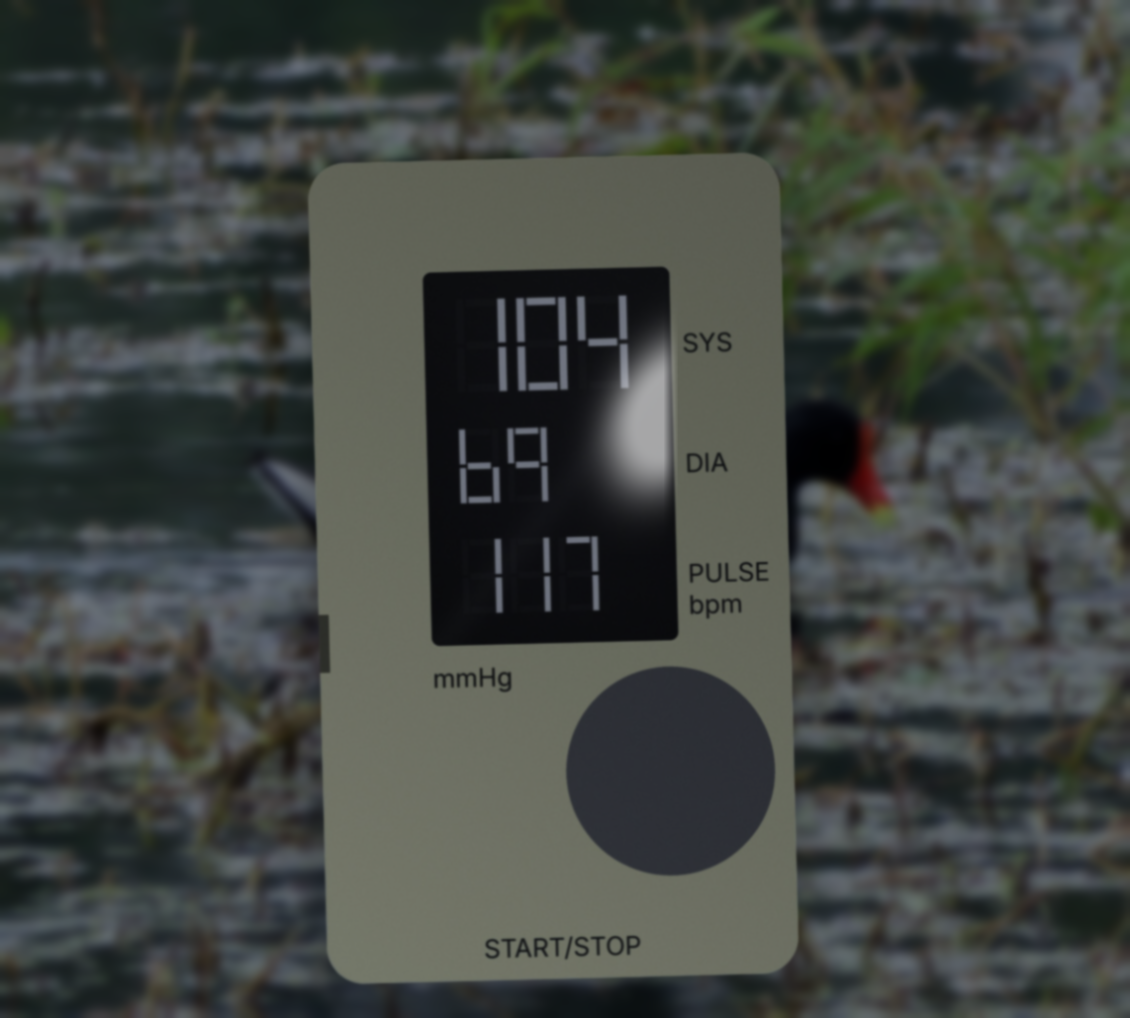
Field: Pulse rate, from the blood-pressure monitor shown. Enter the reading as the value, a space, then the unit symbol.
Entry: 117 bpm
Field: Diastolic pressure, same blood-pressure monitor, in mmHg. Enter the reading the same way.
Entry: 69 mmHg
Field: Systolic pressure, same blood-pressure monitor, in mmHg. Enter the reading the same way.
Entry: 104 mmHg
